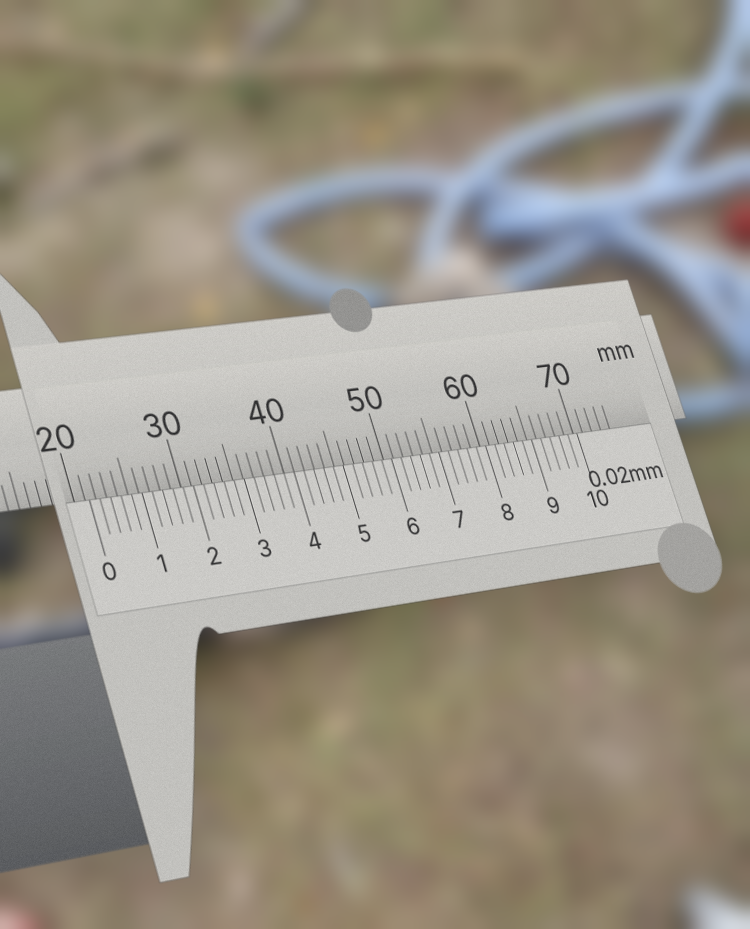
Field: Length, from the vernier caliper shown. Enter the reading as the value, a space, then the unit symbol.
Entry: 21.4 mm
